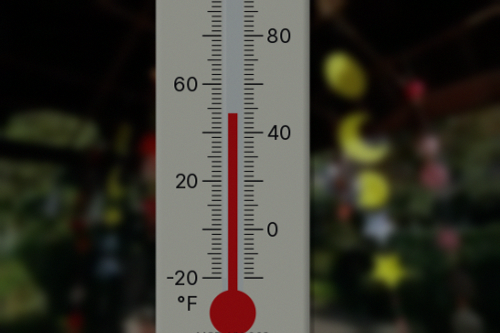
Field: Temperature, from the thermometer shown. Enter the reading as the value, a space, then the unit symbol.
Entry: 48 °F
